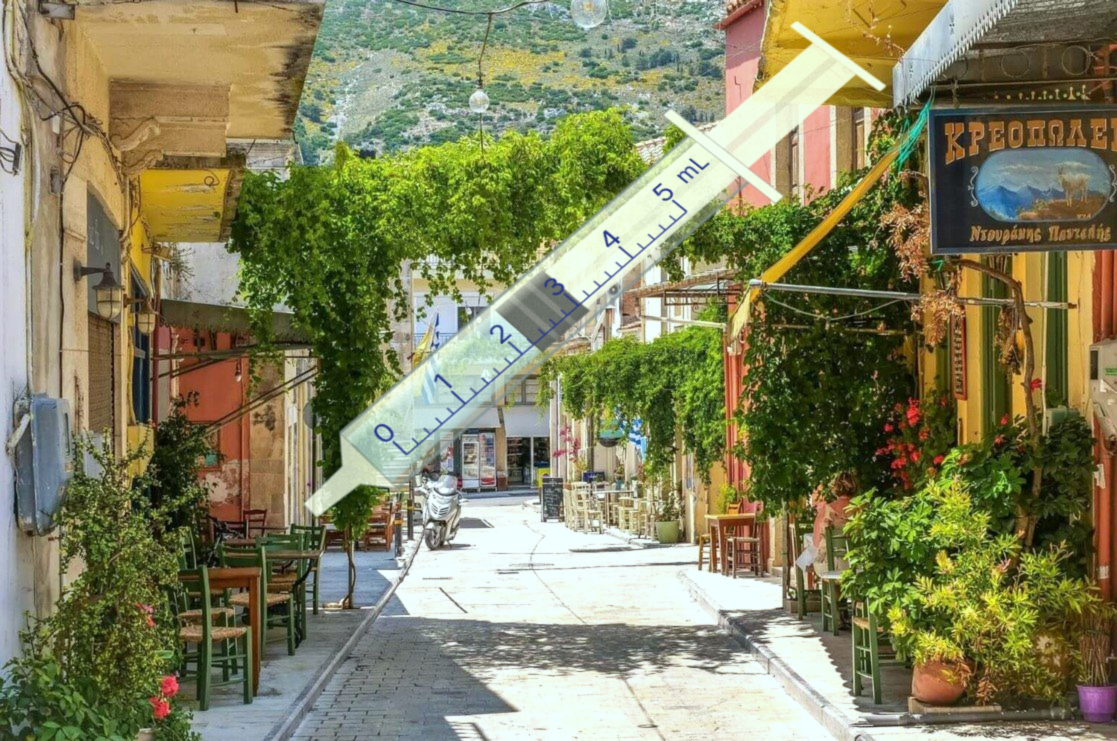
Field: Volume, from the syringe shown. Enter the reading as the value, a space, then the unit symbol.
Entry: 2.2 mL
